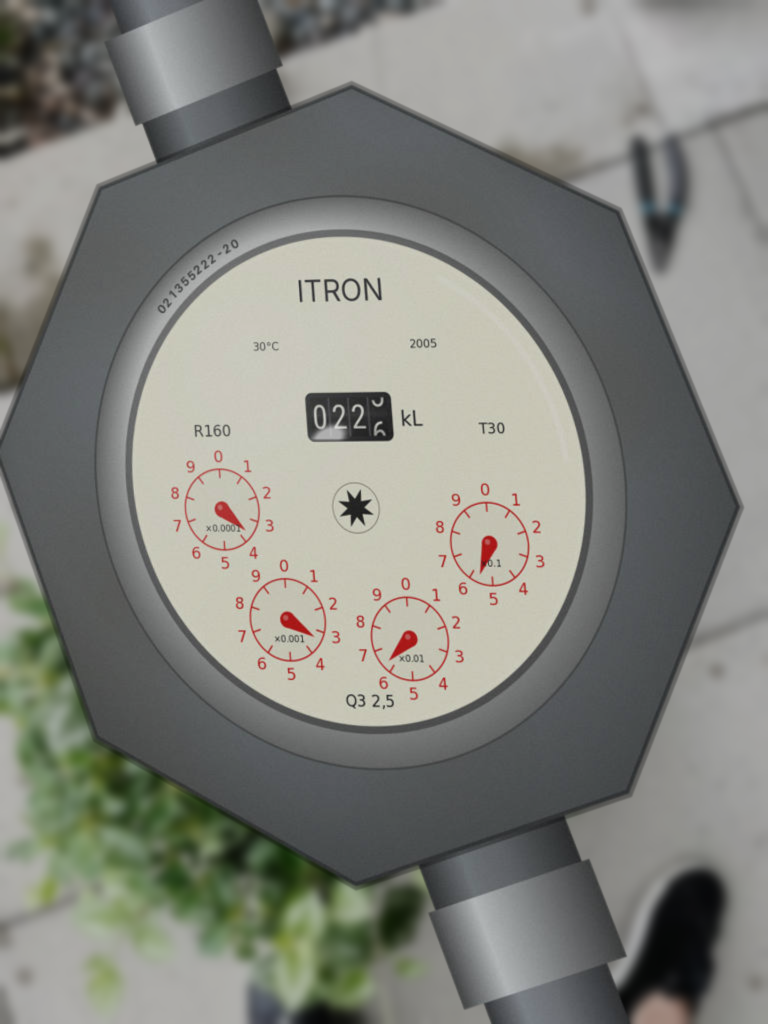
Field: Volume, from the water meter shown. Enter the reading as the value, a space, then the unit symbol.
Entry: 225.5633 kL
